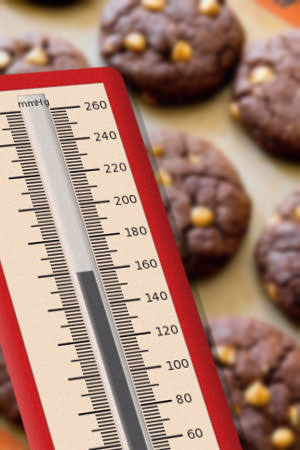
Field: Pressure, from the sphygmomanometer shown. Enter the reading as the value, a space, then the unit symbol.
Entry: 160 mmHg
